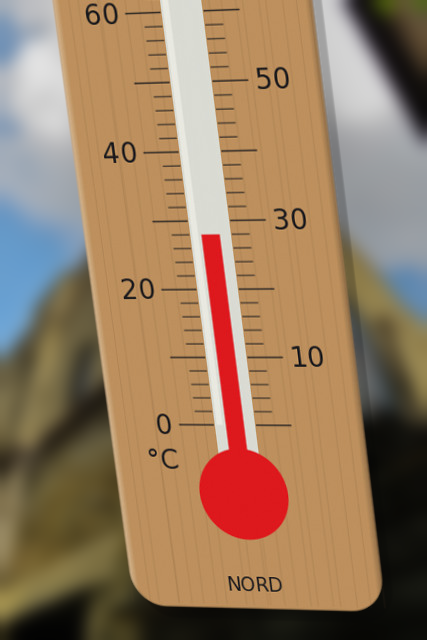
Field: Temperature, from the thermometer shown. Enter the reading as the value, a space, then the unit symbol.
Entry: 28 °C
